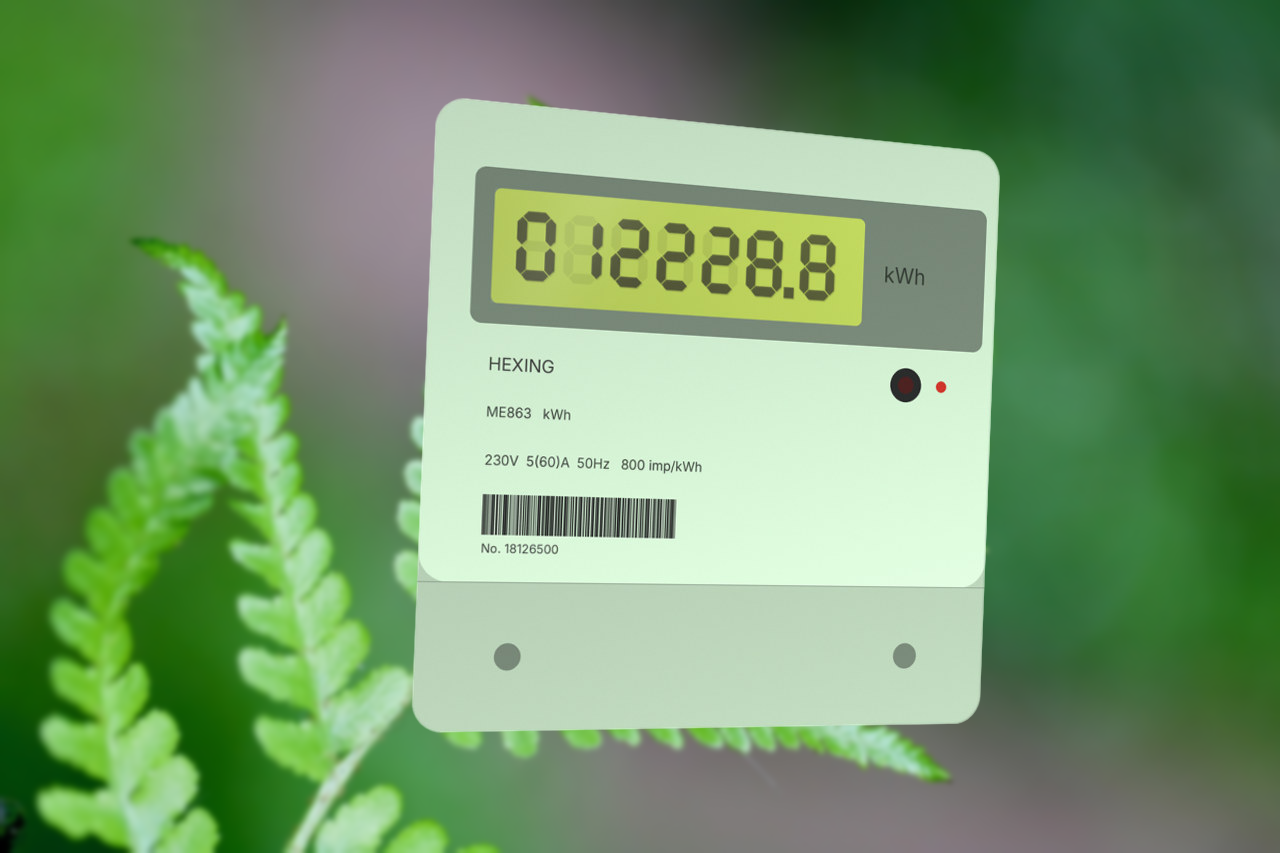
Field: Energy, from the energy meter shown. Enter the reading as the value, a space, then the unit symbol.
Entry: 12228.8 kWh
